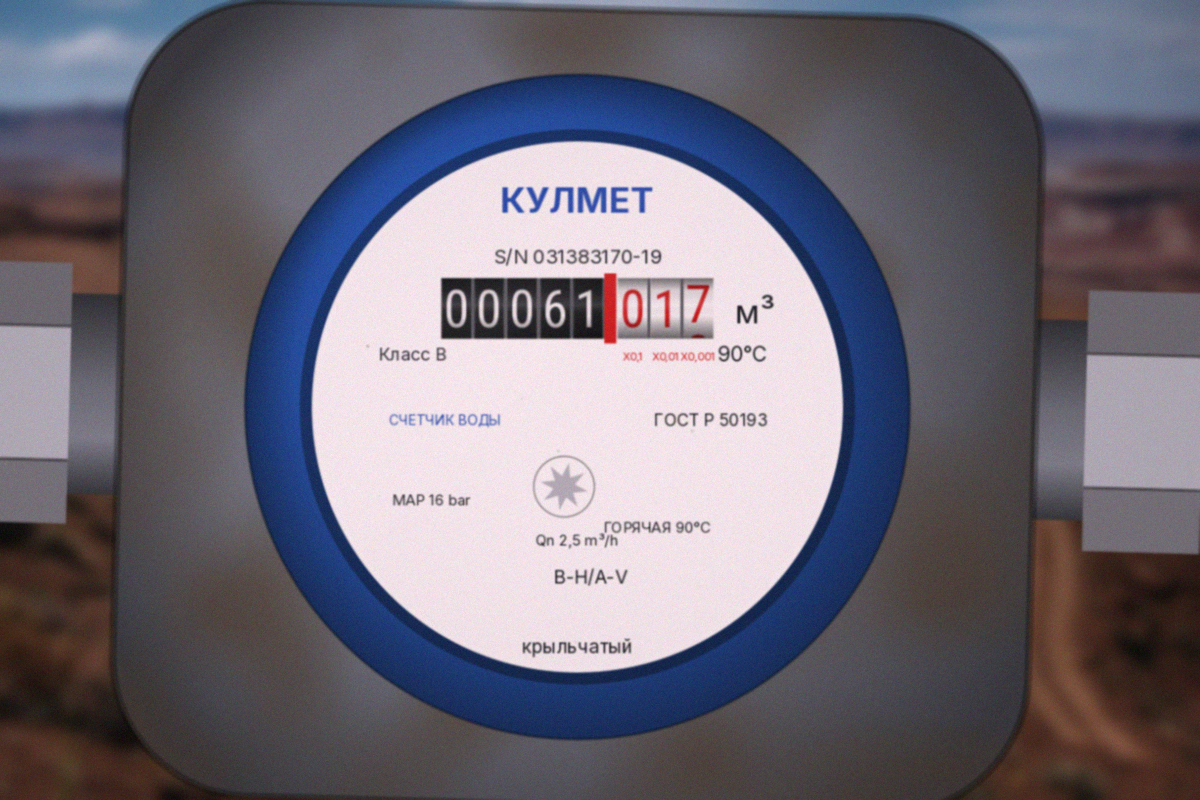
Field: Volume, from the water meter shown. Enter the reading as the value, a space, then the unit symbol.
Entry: 61.017 m³
